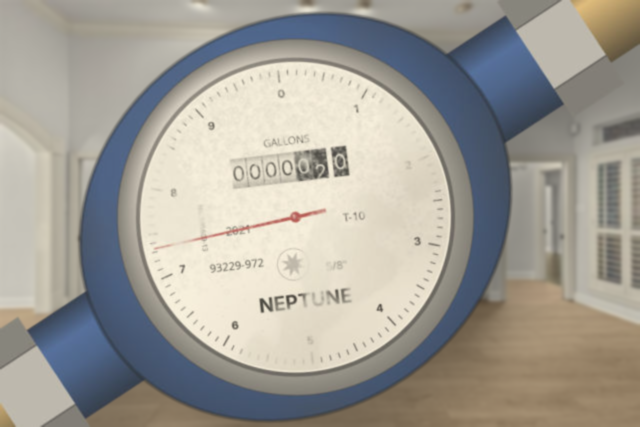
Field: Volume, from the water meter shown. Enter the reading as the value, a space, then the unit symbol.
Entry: 17.3 gal
